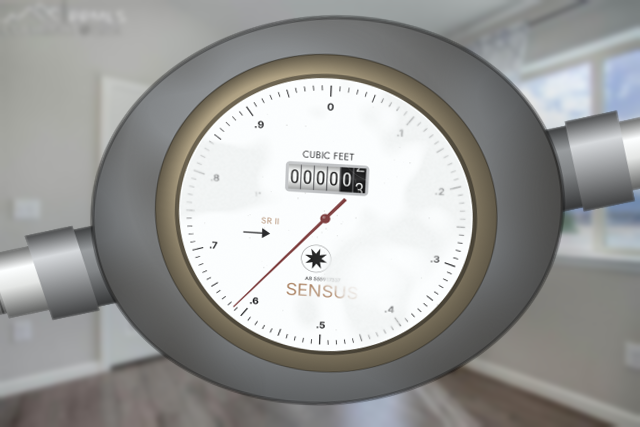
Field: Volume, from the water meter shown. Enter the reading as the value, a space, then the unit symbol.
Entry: 2.61 ft³
